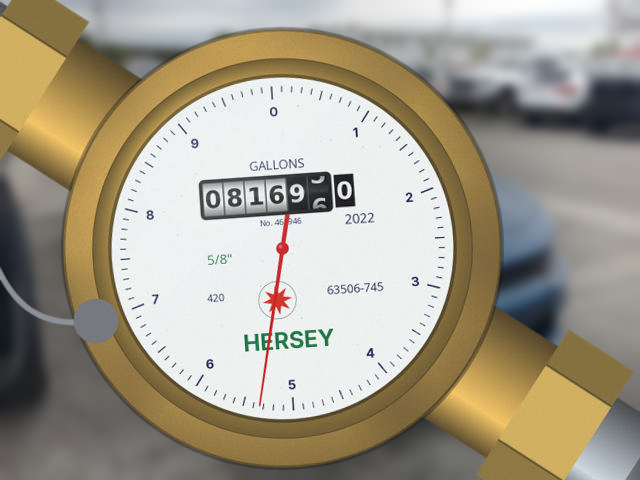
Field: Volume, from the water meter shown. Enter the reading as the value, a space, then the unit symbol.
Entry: 816955.3 gal
